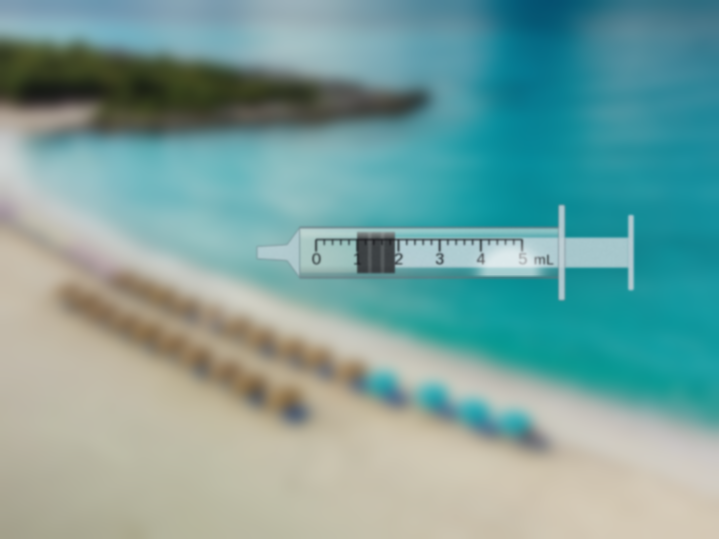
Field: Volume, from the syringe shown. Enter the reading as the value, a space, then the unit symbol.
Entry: 1 mL
